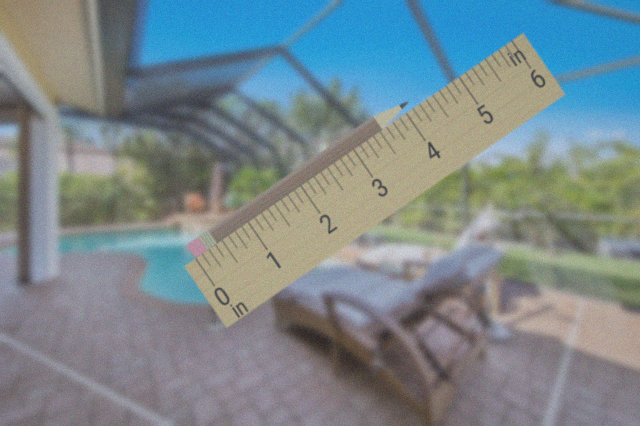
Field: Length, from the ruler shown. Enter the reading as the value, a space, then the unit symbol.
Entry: 4.125 in
